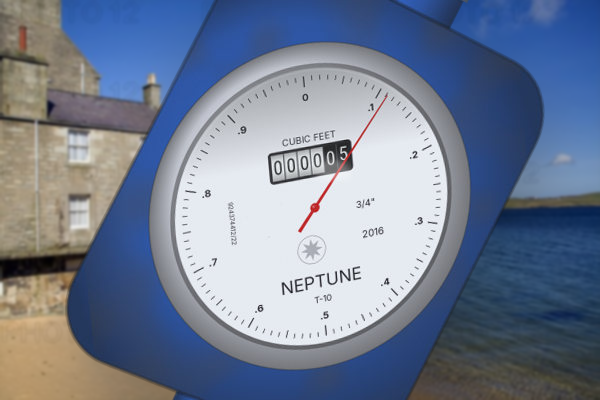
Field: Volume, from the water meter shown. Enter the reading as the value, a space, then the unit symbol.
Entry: 5.11 ft³
